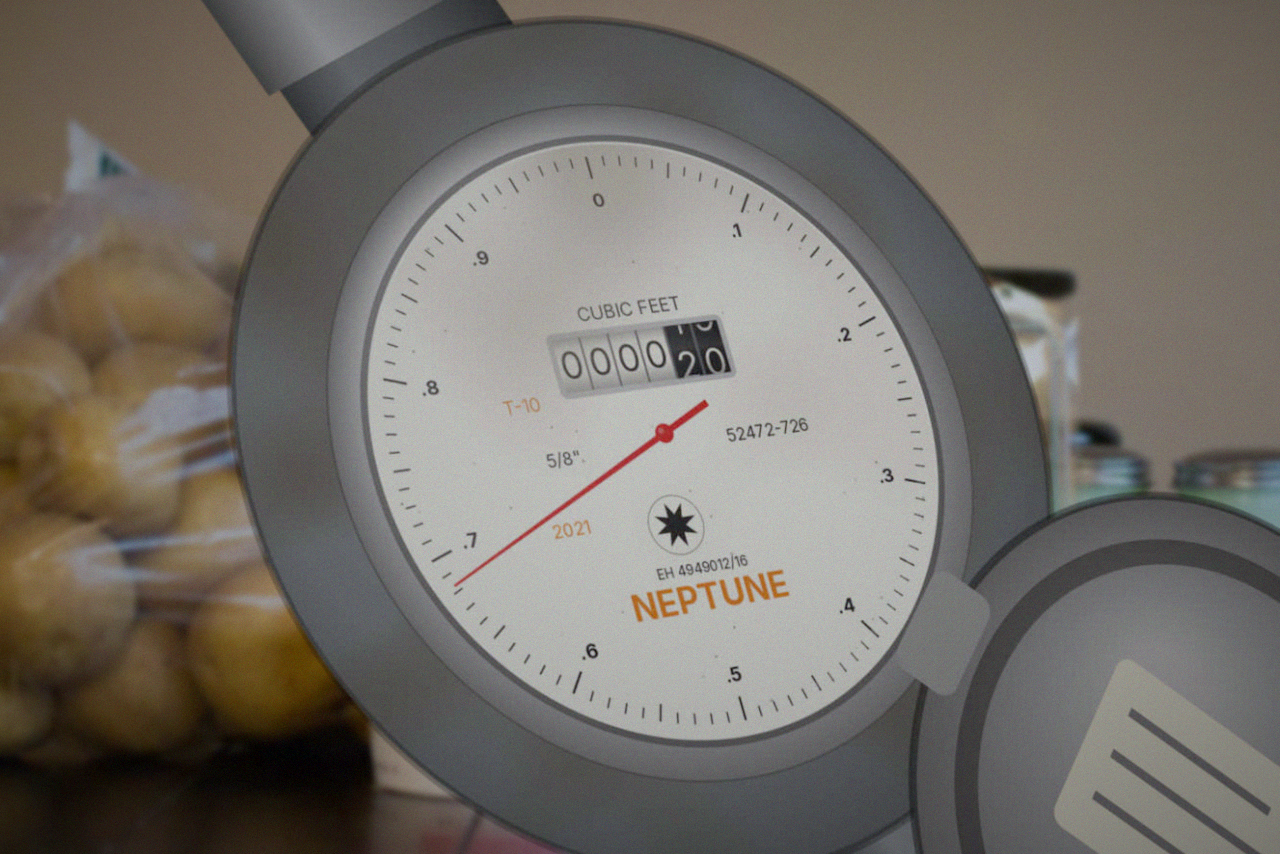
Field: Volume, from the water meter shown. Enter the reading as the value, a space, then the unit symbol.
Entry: 19.68 ft³
